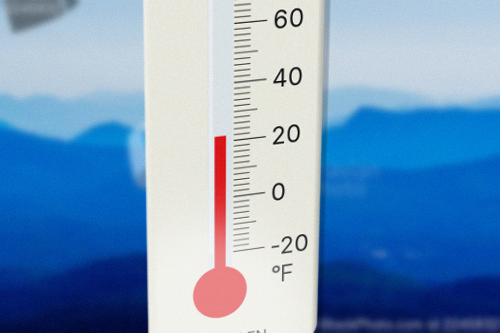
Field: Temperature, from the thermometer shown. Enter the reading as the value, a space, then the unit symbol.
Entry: 22 °F
